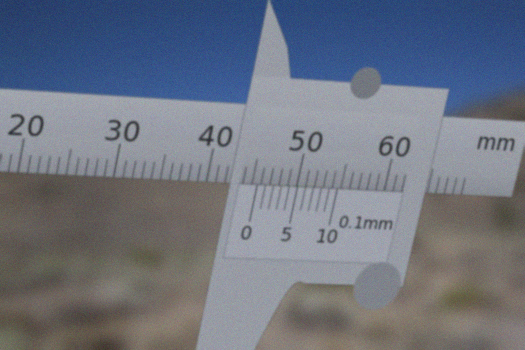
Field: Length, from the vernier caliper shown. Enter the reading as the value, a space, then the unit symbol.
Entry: 45.6 mm
